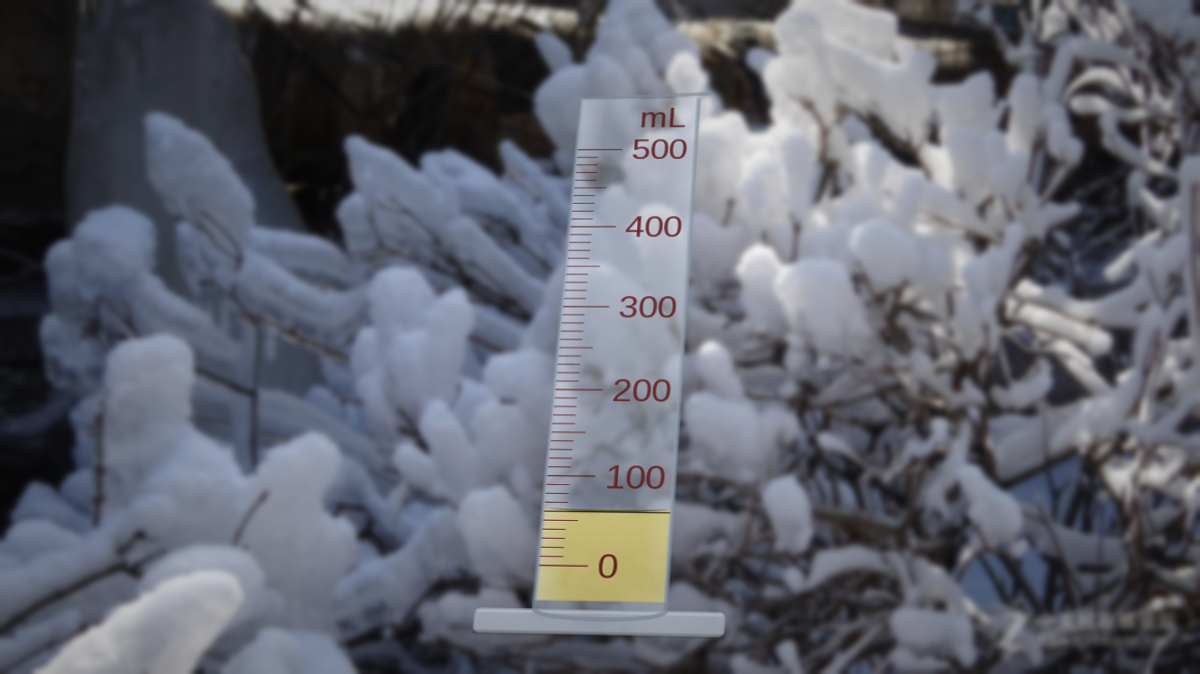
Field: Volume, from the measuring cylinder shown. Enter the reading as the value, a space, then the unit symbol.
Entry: 60 mL
